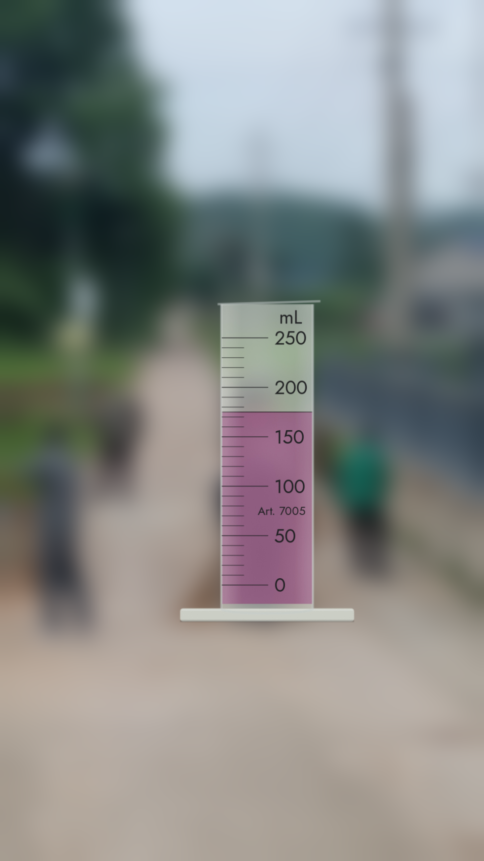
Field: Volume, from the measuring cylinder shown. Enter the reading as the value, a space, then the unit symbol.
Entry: 175 mL
